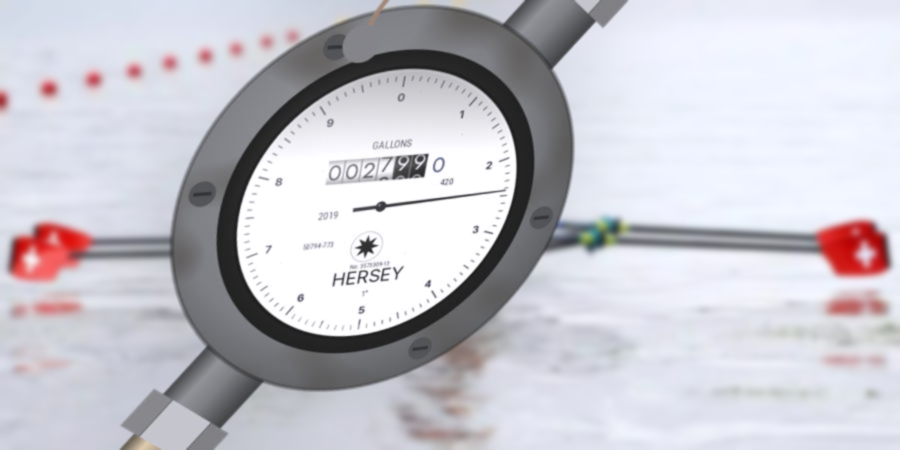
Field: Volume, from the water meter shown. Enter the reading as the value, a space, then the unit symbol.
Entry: 27992.4 gal
